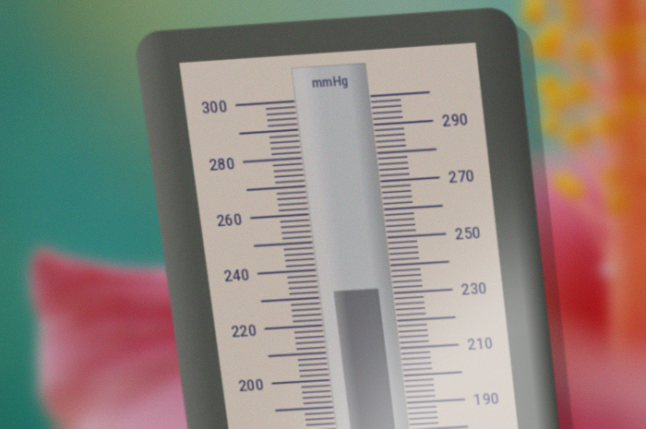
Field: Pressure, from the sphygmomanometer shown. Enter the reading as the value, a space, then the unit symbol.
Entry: 232 mmHg
